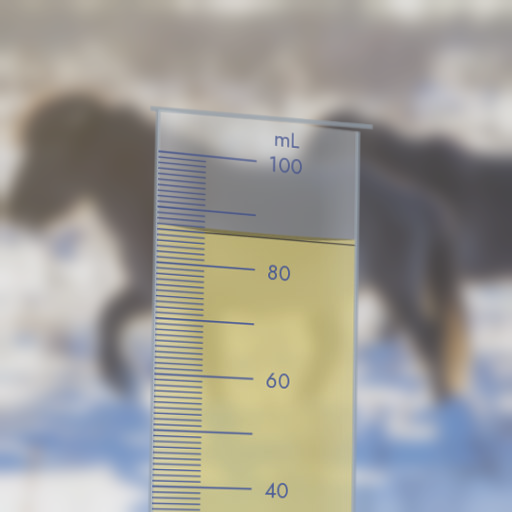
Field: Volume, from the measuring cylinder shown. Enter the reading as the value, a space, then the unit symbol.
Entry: 86 mL
